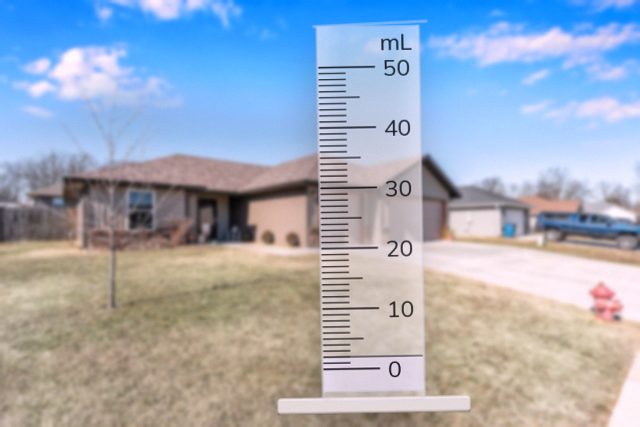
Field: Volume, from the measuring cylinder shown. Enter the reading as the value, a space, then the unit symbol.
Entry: 2 mL
